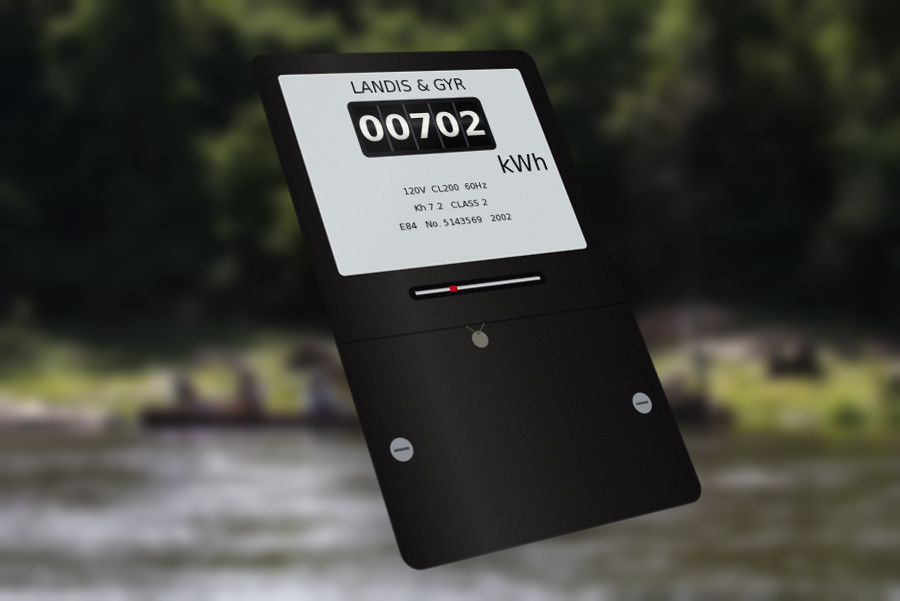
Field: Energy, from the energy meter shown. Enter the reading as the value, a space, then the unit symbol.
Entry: 702 kWh
